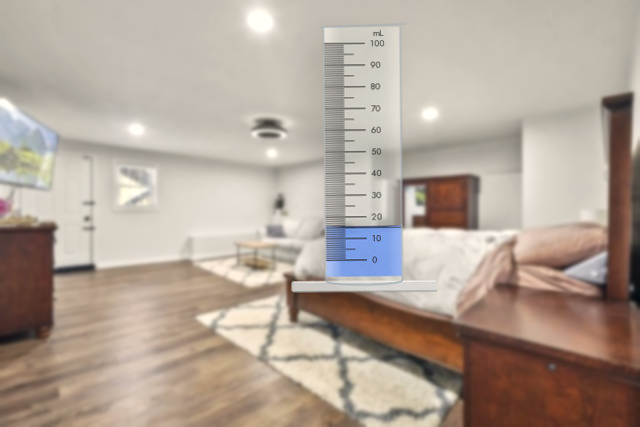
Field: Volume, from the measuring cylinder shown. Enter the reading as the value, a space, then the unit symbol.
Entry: 15 mL
